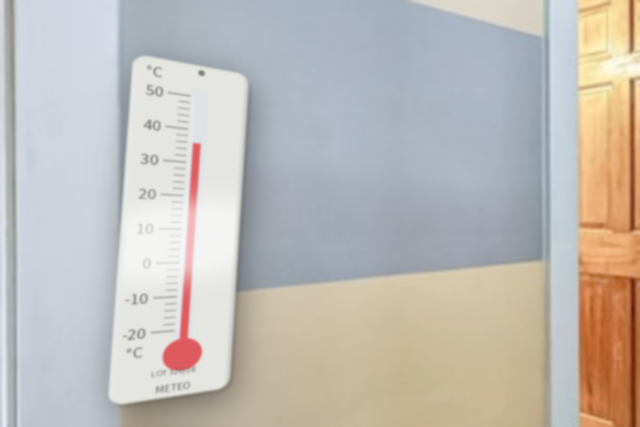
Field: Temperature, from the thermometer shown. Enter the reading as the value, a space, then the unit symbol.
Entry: 36 °C
